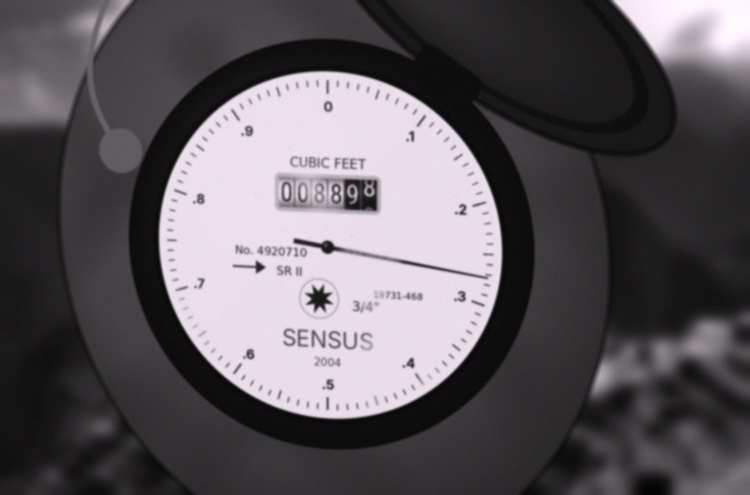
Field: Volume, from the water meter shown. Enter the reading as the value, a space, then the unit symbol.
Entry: 8898.27 ft³
